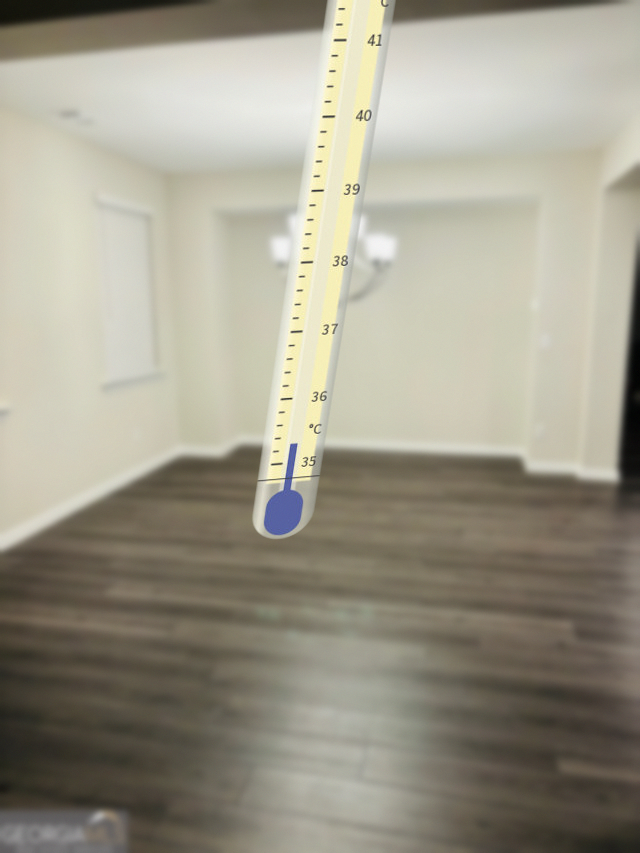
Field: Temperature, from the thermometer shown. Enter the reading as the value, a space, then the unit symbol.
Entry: 35.3 °C
